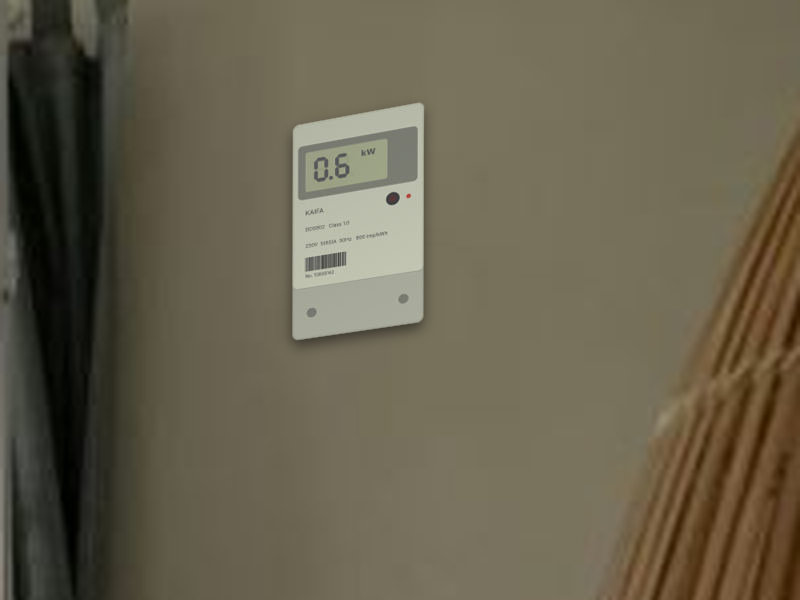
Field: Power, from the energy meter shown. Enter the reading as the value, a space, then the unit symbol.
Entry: 0.6 kW
